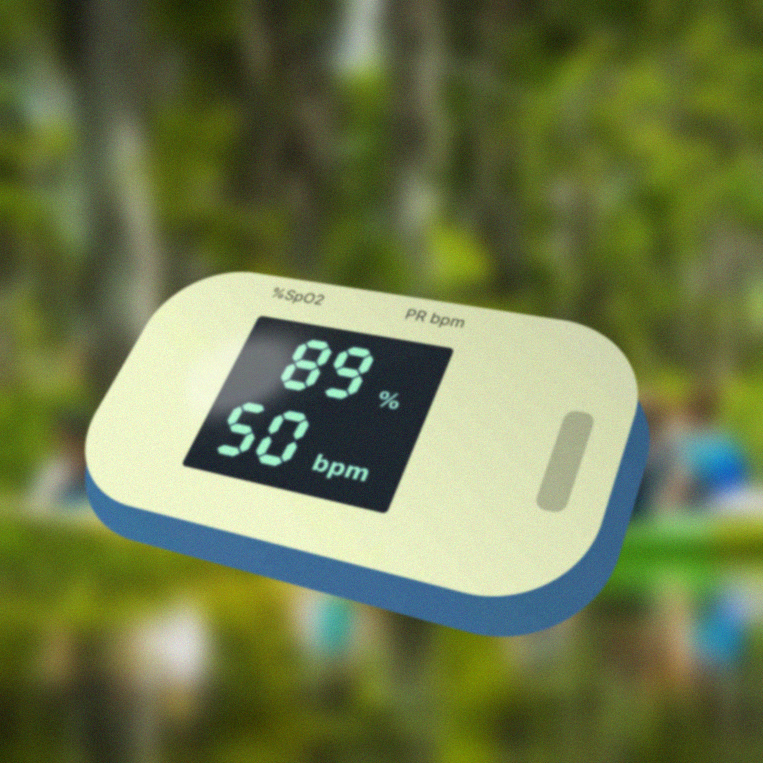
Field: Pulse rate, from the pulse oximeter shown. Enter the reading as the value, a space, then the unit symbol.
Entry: 50 bpm
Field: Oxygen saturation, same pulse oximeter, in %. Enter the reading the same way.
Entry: 89 %
